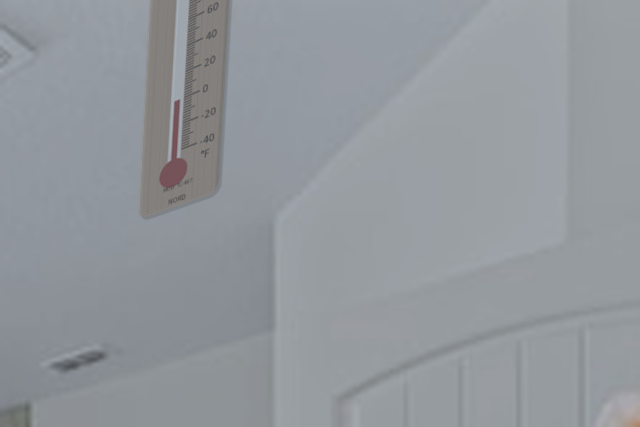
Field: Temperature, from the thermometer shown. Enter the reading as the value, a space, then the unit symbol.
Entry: 0 °F
